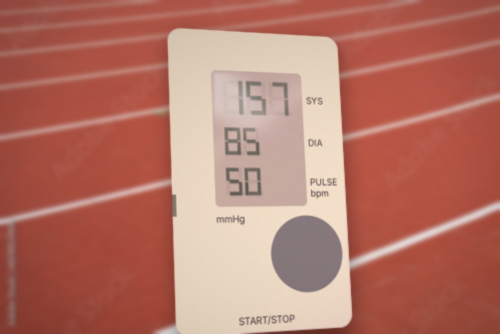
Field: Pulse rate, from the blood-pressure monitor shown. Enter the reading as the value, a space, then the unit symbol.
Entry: 50 bpm
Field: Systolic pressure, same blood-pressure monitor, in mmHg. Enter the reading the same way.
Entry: 157 mmHg
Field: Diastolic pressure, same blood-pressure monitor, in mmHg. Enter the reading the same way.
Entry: 85 mmHg
